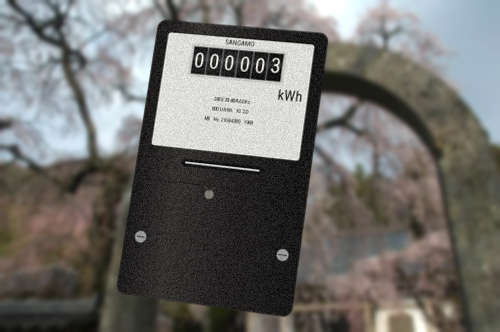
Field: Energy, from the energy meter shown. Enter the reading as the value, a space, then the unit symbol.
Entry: 3 kWh
